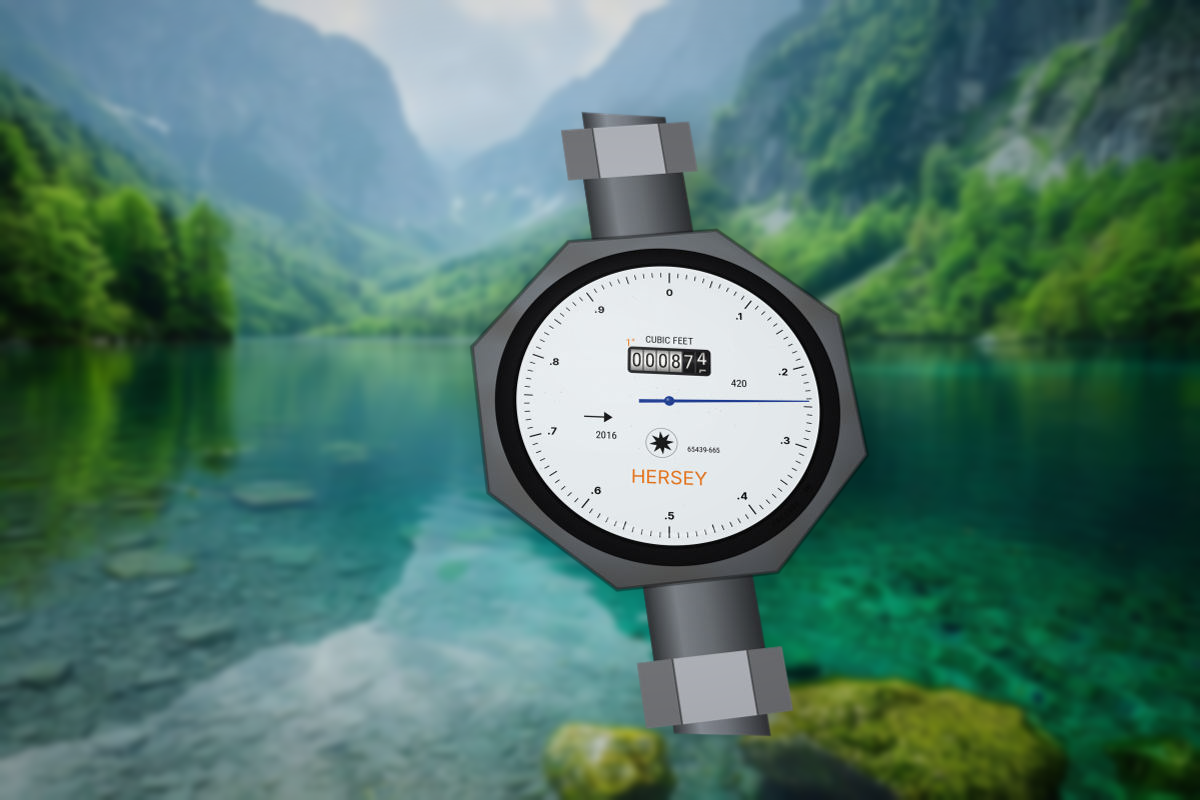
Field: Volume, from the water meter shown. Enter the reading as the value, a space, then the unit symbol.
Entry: 874.24 ft³
